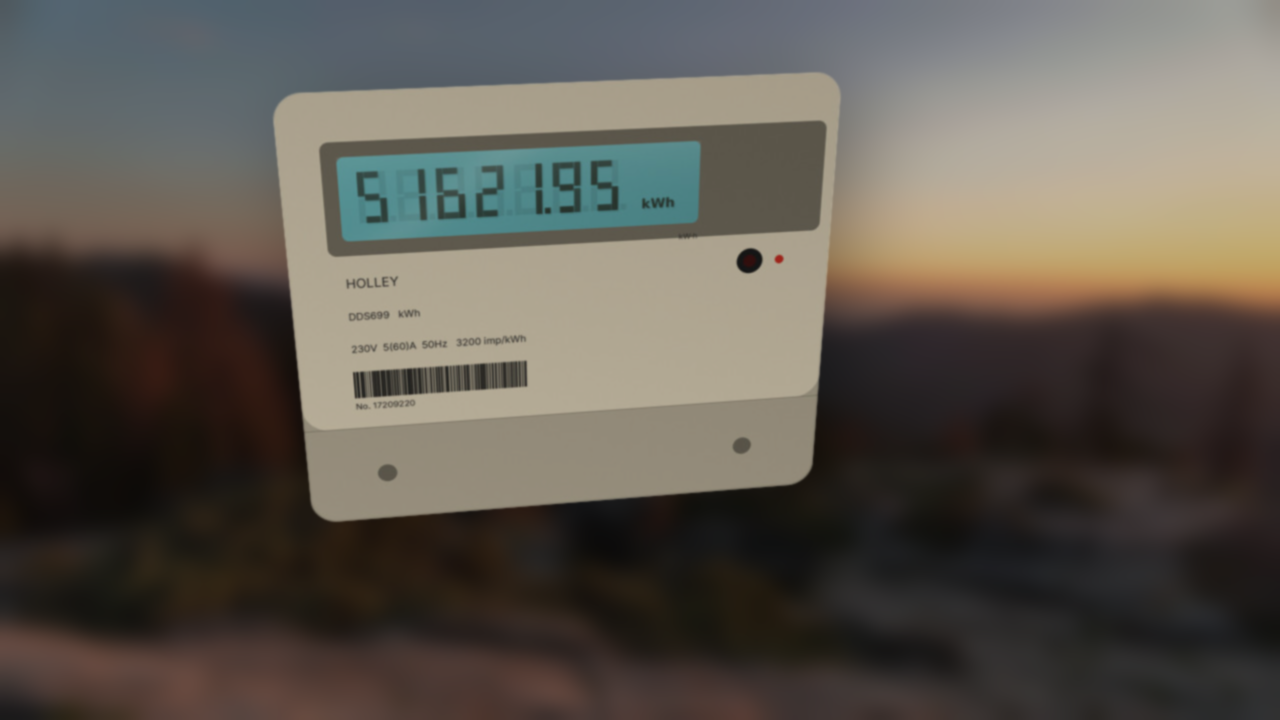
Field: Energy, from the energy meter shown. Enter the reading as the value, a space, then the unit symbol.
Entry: 51621.95 kWh
